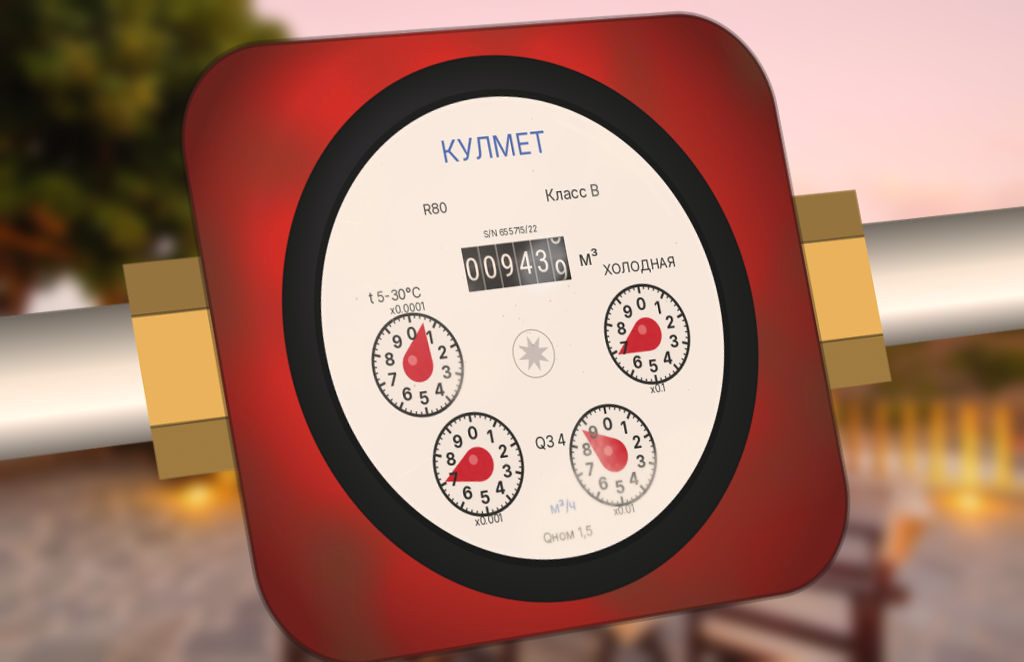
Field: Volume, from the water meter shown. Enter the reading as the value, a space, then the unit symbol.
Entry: 9438.6870 m³
